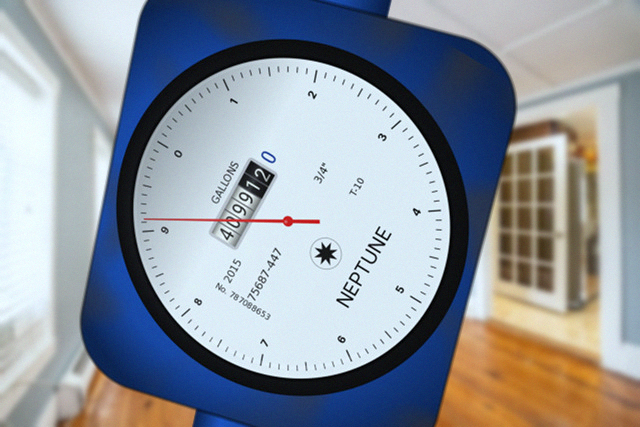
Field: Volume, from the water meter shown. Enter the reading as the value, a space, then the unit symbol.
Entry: 4099119.1 gal
